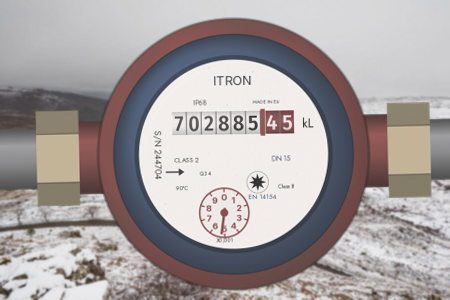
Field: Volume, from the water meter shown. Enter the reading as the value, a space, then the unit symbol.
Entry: 702885.455 kL
